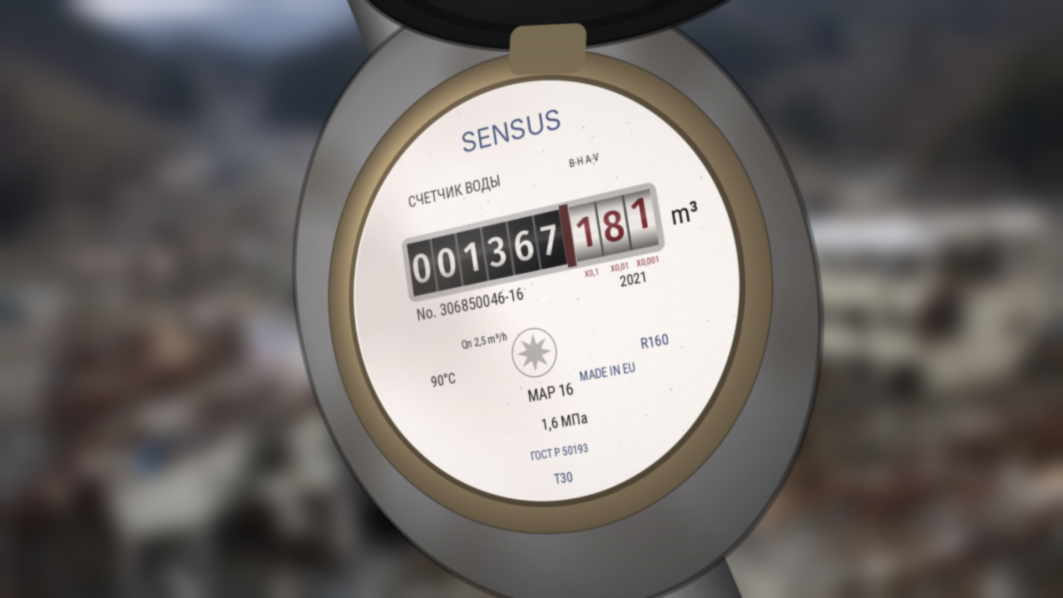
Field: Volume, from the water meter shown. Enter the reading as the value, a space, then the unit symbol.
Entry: 1367.181 m³
